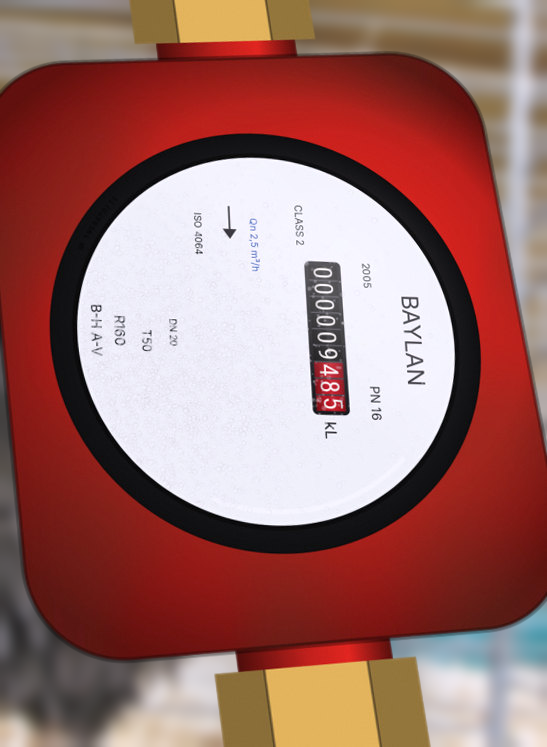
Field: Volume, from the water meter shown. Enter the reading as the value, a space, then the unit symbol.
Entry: 9.485 kL
